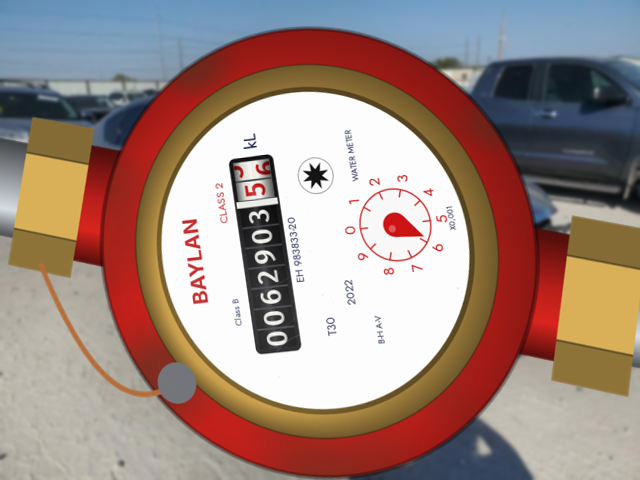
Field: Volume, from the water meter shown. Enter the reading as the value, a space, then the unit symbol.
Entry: 62903.555 kL
